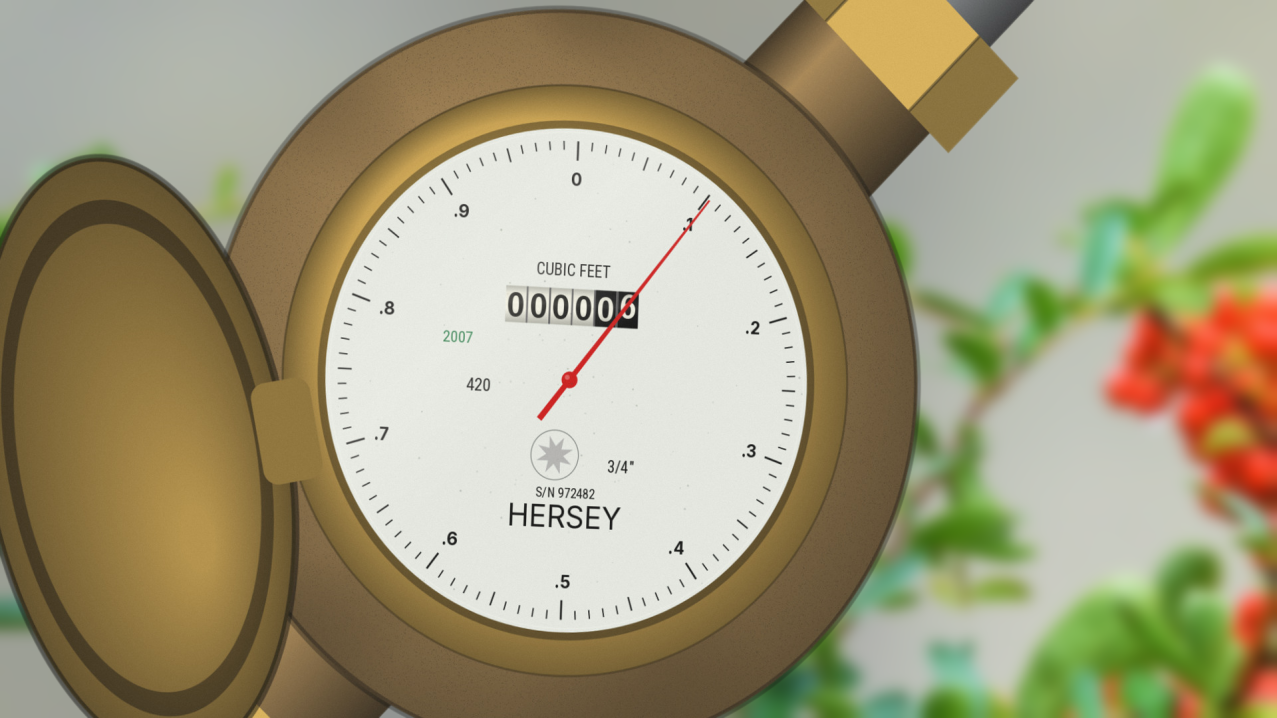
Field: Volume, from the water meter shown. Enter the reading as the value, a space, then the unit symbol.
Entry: 6.10 ft³
